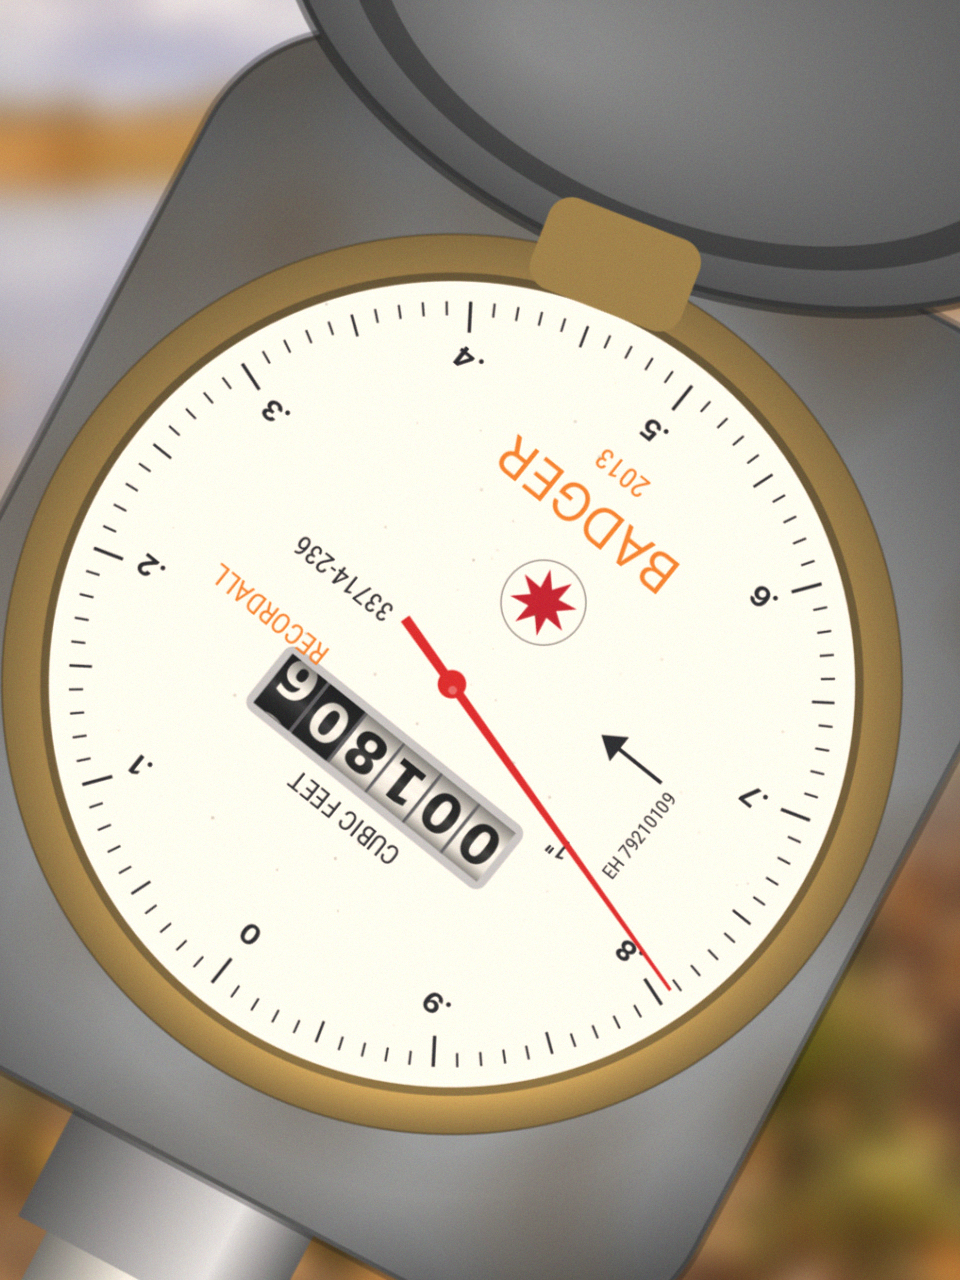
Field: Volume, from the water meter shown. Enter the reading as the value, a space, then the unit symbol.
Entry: 1805.79 ft³
